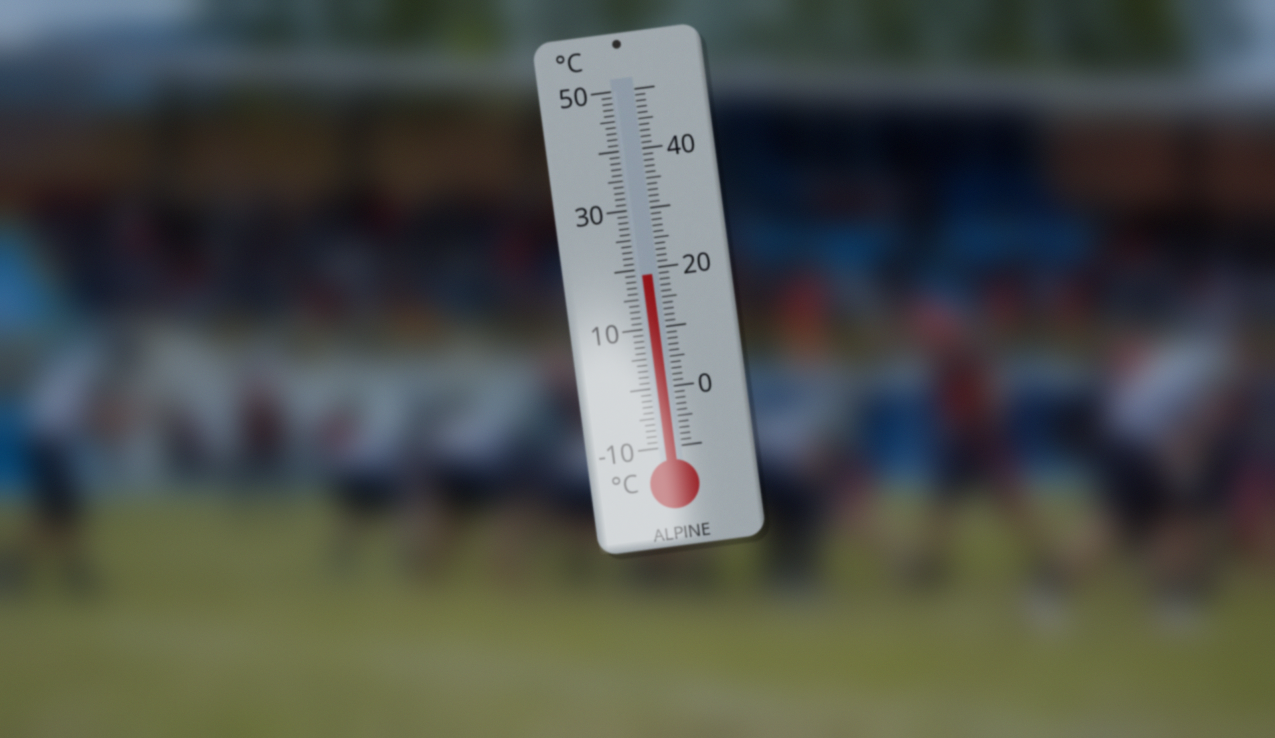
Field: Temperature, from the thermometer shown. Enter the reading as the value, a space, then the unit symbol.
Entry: 19 °C
